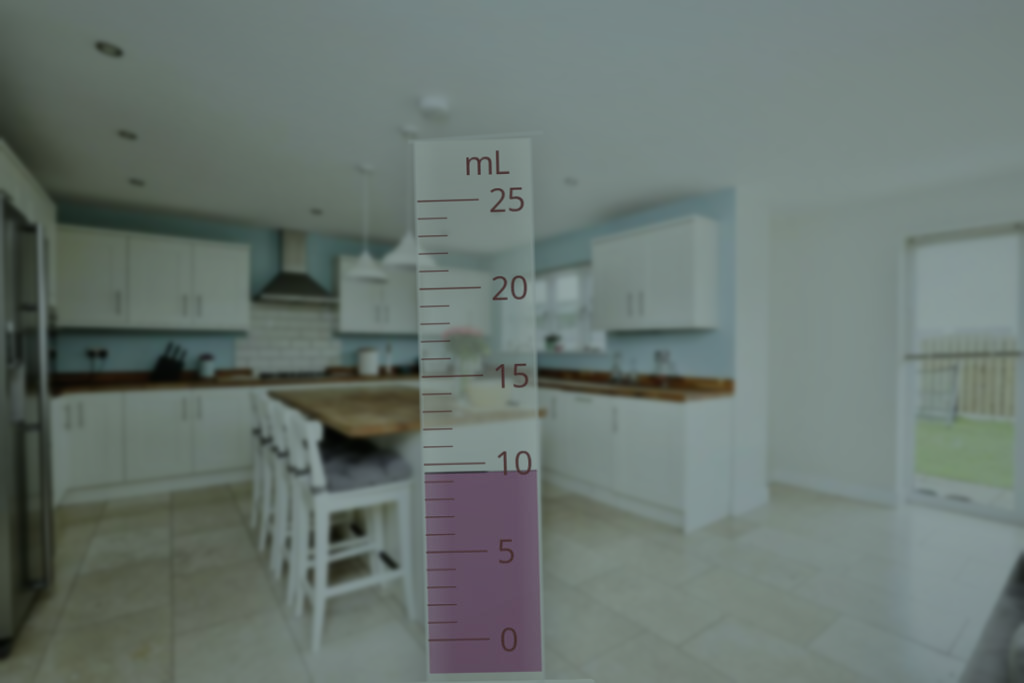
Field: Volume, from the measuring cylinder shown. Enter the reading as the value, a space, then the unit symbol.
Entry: 9.5 mL
